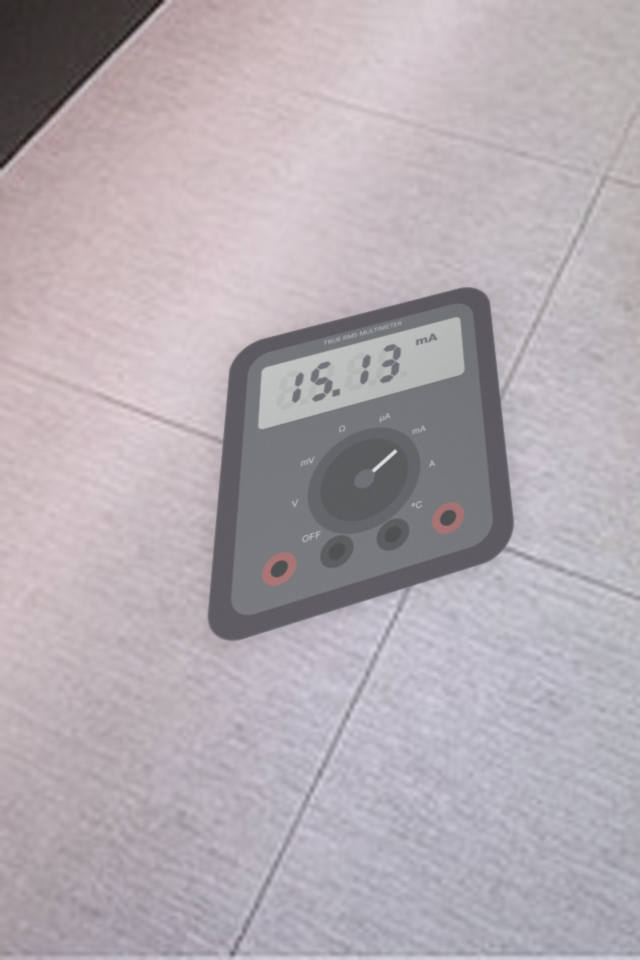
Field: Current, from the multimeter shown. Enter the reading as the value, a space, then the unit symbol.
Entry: 15.13 mA
